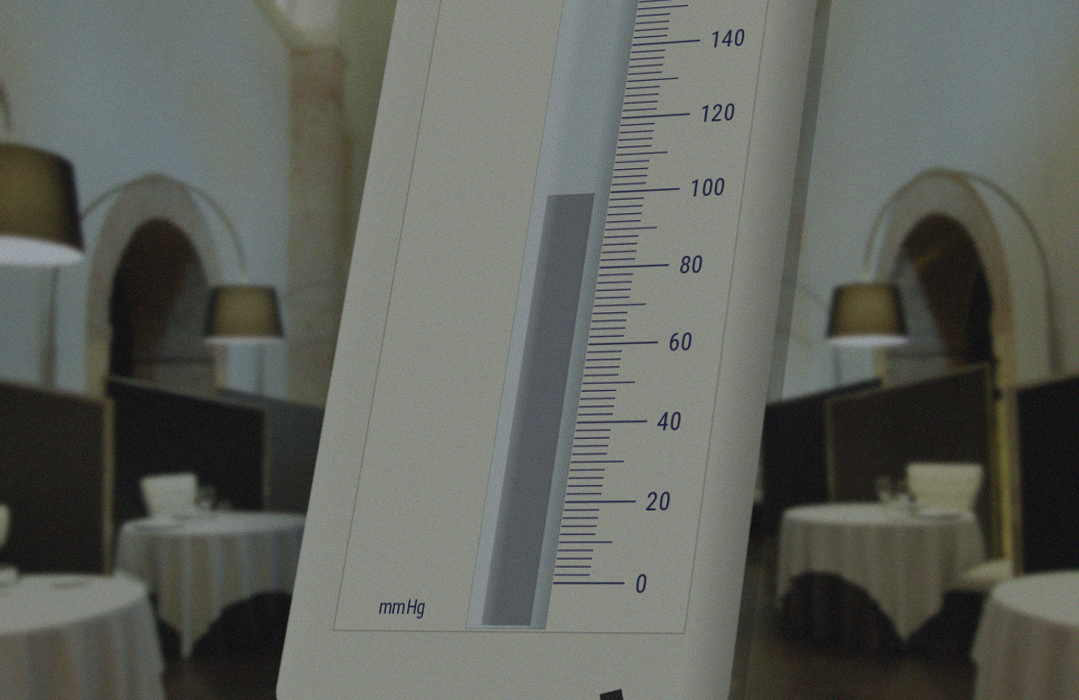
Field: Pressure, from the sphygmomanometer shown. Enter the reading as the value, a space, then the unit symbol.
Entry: 100 mmHg
